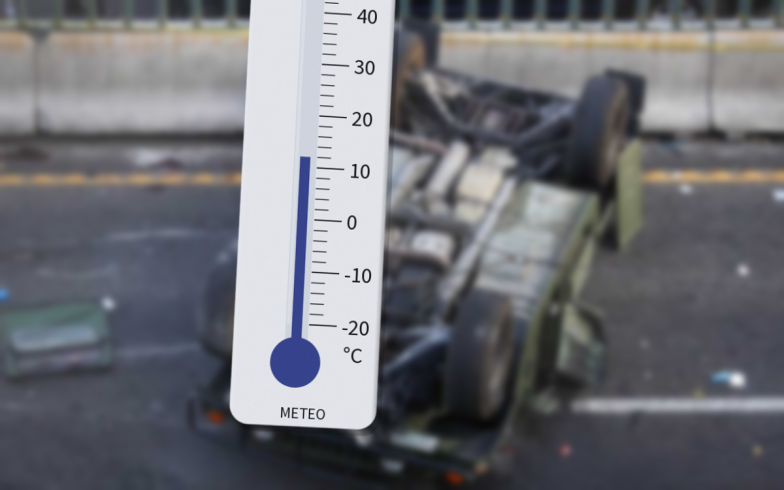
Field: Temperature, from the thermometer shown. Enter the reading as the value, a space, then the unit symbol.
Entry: 12 °C
